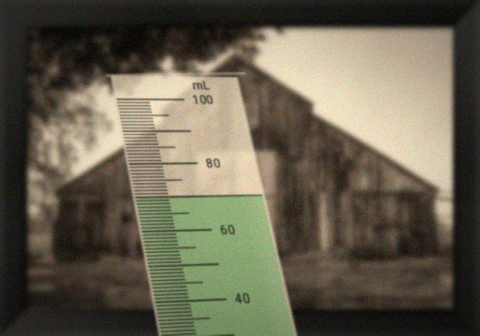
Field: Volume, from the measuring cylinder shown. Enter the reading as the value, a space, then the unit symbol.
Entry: 70 mL
